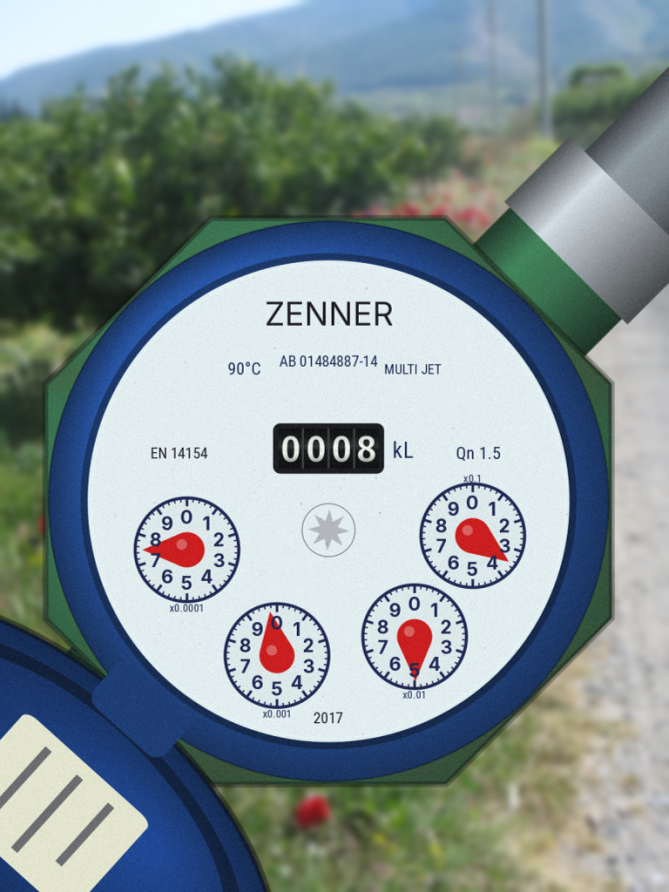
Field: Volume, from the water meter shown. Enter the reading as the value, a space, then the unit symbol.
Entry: 8.3497 kL
